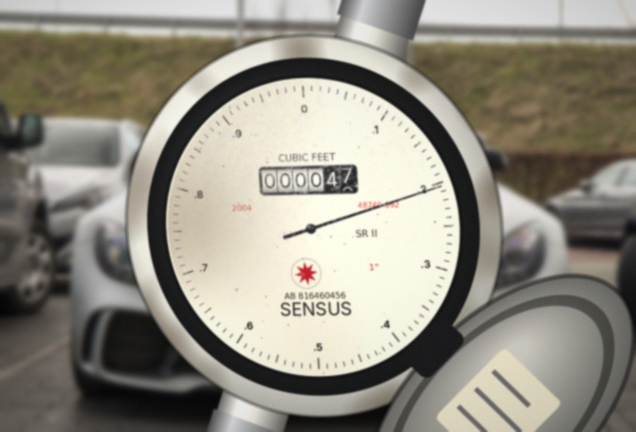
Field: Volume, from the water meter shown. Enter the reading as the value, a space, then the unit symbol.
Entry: 47.20 ft³
